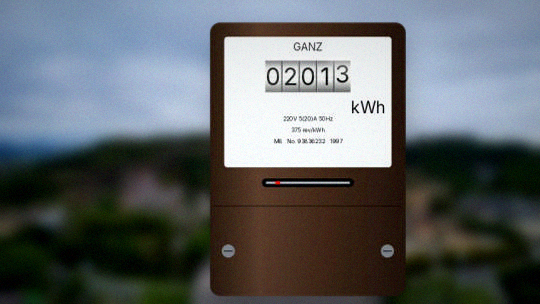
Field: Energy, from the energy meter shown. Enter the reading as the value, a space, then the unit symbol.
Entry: 2013 kWh
